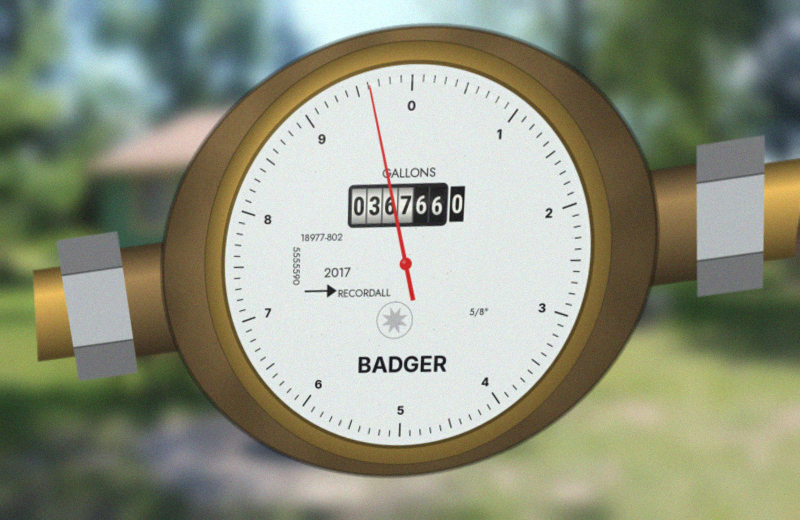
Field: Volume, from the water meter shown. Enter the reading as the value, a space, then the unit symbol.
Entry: 367659.6 gal
